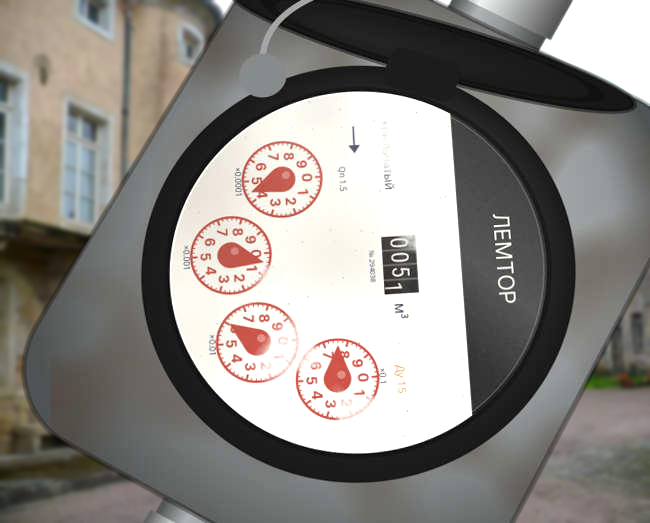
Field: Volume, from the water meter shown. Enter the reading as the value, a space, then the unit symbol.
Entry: 50.7604 m³
